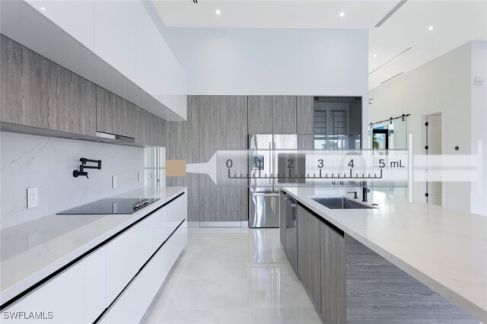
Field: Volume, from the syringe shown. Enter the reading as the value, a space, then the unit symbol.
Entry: 1.6 mL
